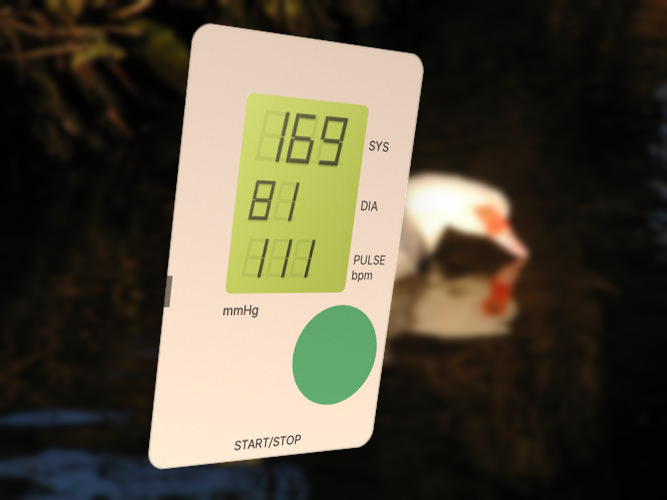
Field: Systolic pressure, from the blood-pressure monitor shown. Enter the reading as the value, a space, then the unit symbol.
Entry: 169 mmHg
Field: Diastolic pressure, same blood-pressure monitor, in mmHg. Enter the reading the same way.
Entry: 81 mmHg
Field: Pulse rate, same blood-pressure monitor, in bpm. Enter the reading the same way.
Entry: 111 bpm
